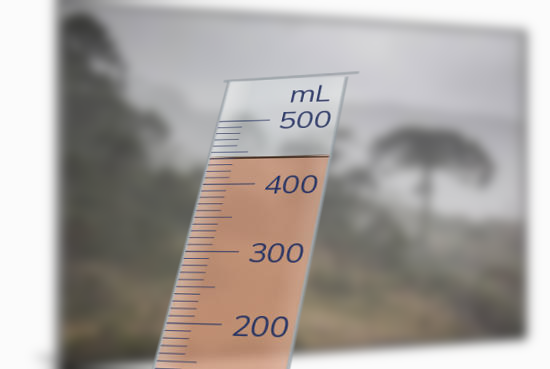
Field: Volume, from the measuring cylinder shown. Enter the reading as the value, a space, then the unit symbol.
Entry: 440 mL
